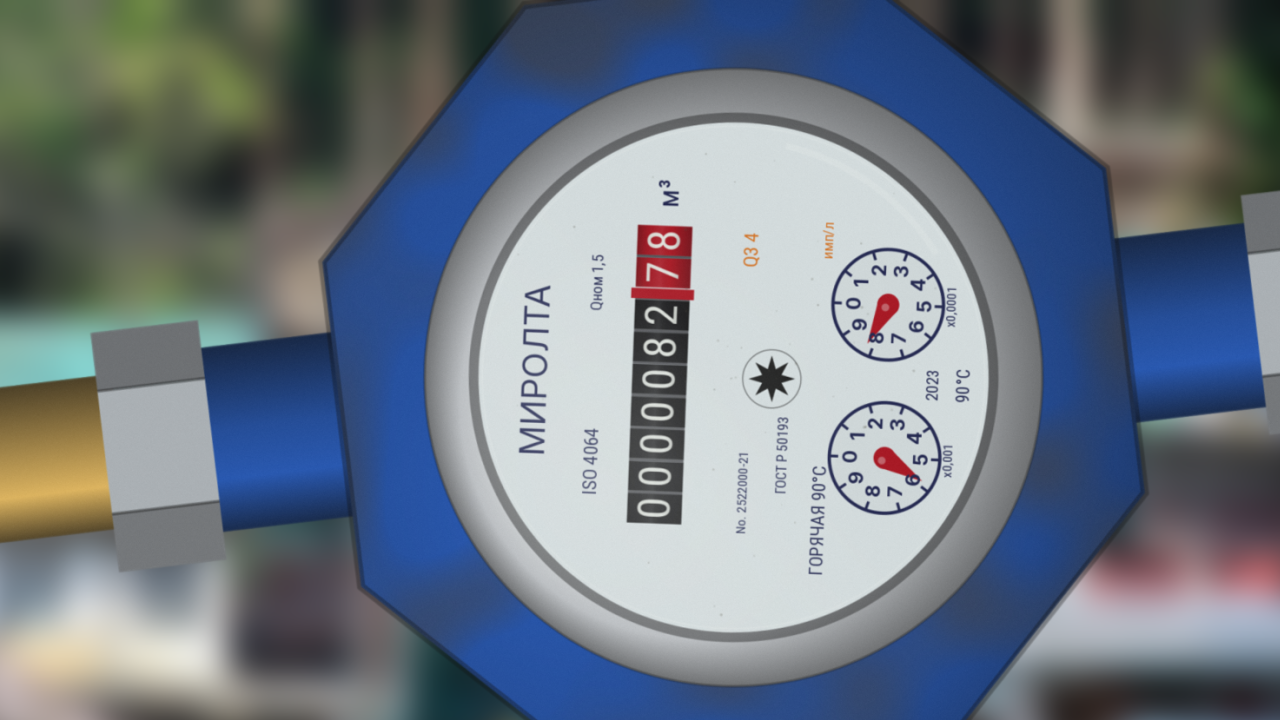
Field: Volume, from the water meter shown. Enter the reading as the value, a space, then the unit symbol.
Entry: 82.7858 m³
